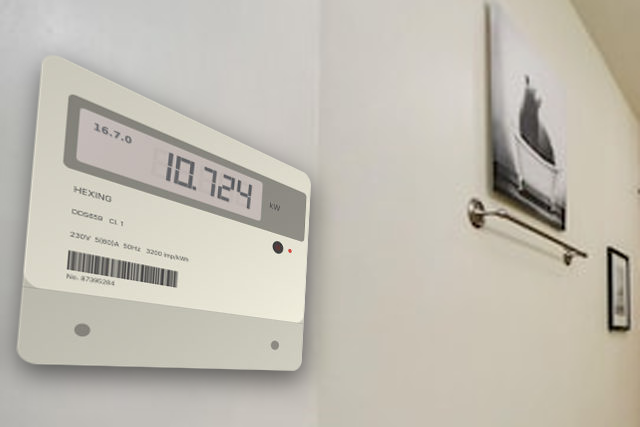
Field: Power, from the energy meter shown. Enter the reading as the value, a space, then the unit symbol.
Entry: 10.724 kW
